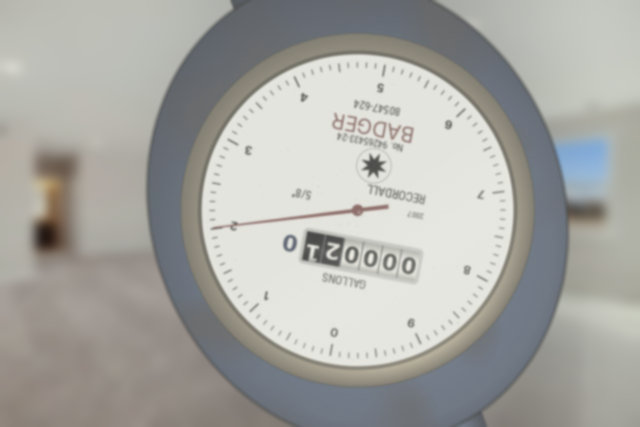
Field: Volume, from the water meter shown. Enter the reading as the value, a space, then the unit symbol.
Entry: 212.0 gal
